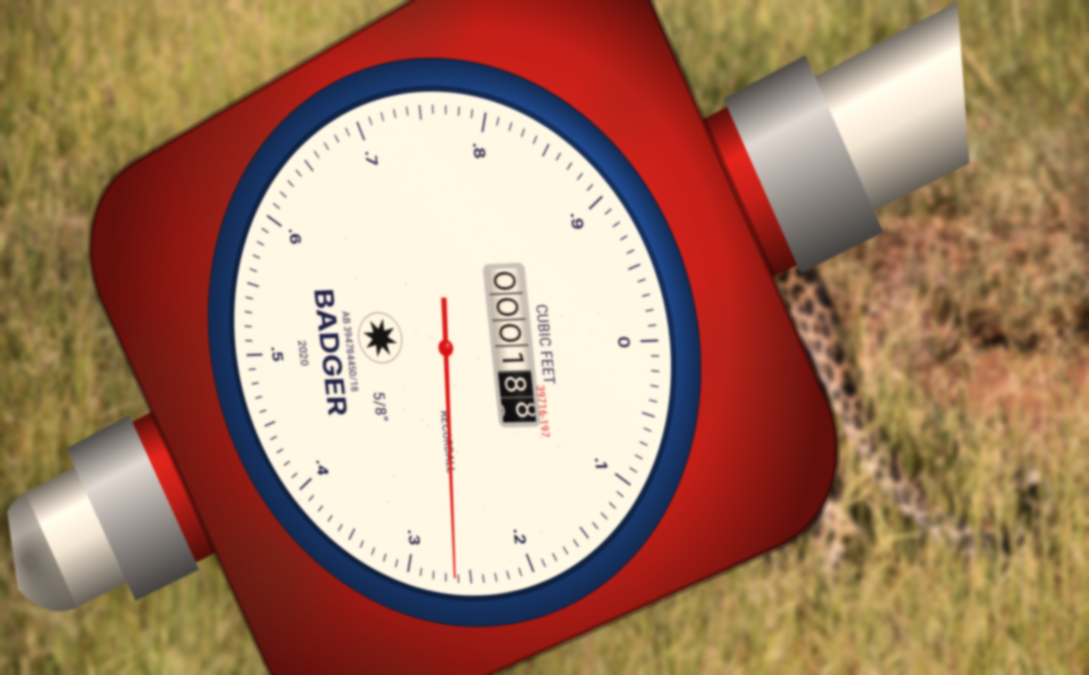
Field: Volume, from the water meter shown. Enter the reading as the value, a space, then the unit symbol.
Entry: 188.26 ft³
